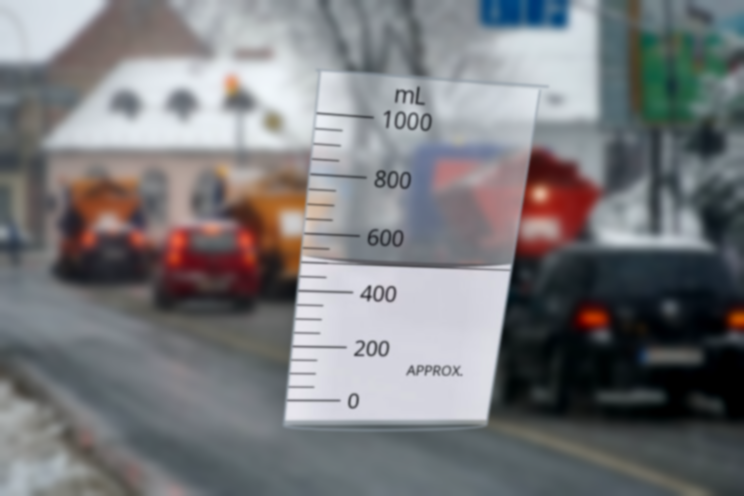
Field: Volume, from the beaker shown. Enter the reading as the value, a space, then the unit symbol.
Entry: 500 mL
